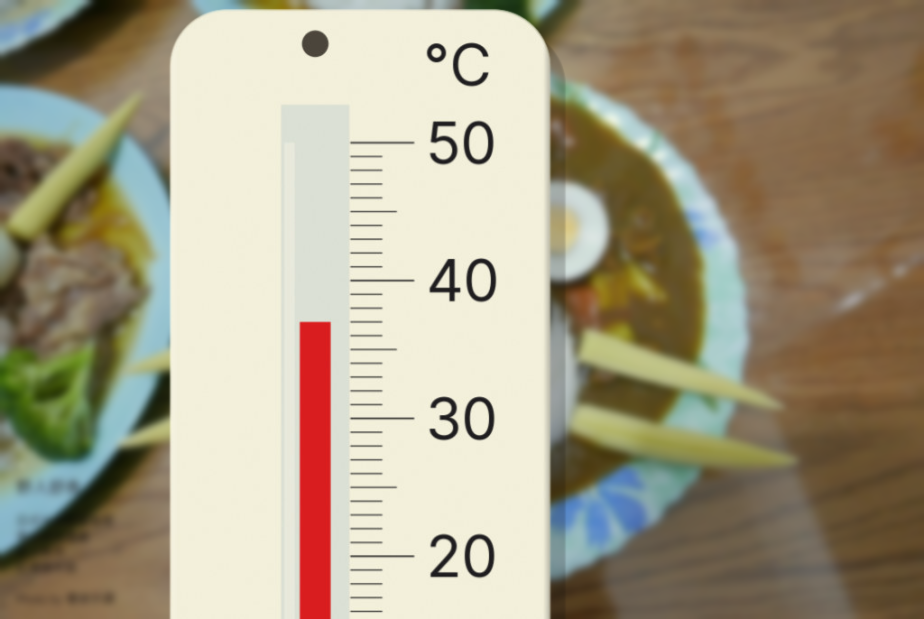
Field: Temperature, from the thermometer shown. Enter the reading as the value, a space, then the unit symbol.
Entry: 37 °C
